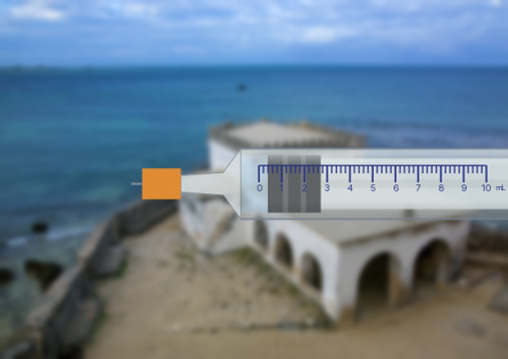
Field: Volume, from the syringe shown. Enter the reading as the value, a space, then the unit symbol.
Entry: 0.4 mL
